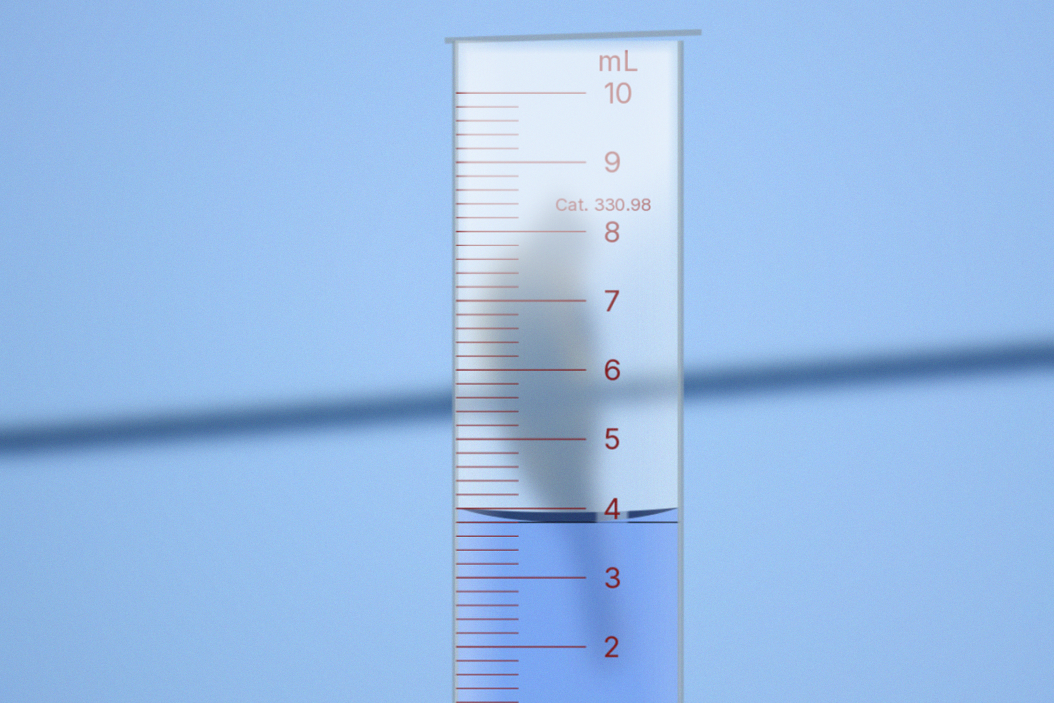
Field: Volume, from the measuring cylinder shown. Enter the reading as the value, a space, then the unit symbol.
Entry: 3.8 mL
